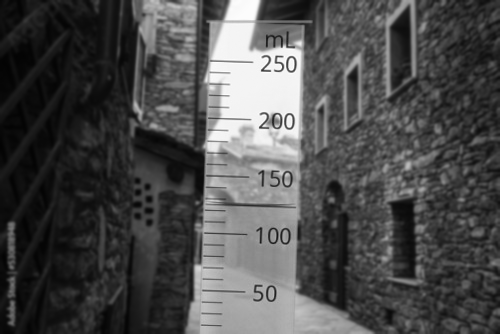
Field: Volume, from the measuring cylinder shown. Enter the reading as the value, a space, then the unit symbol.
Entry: 125 mL
